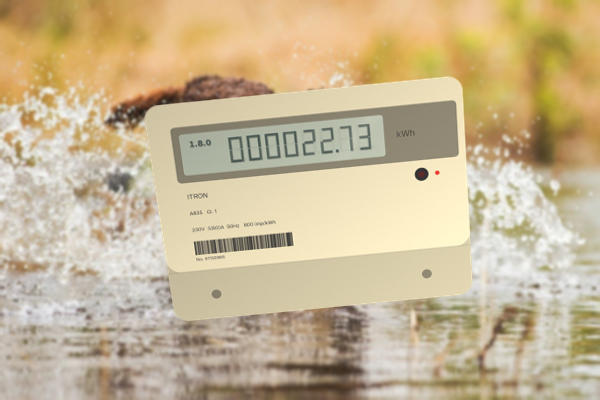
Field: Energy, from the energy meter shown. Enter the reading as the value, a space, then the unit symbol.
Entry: 22.73 kWh
